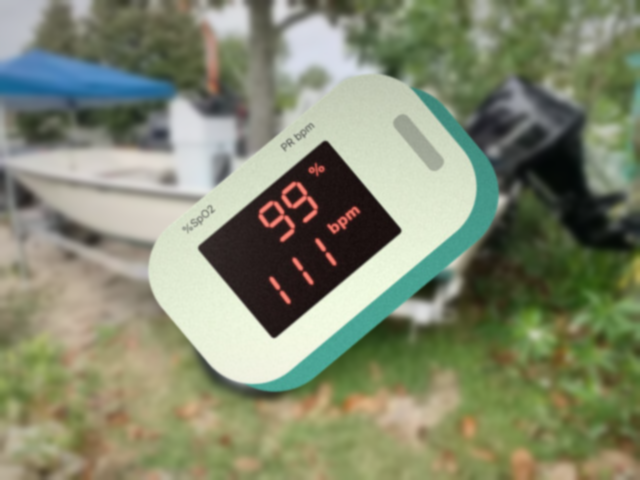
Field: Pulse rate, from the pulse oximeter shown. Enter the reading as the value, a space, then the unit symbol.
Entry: 111 bpm
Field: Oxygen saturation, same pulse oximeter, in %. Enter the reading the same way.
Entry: 99 %
